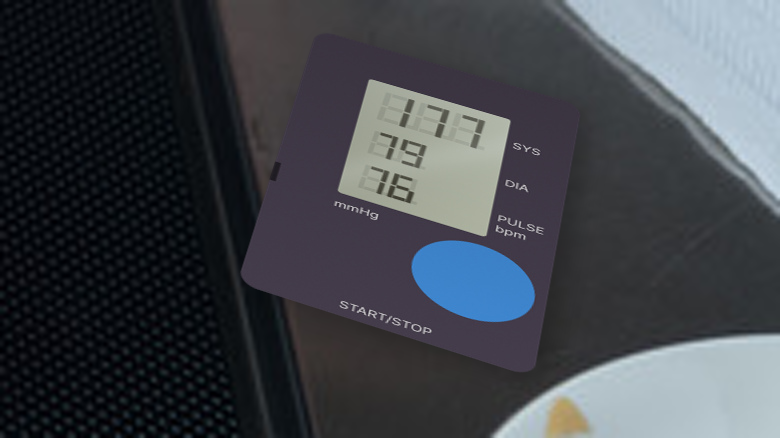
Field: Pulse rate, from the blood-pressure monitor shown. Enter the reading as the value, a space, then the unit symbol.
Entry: 76 bpm
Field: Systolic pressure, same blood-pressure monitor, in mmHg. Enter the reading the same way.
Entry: 177 mmHg
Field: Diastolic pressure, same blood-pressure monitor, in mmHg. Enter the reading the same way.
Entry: 79 mmHg
